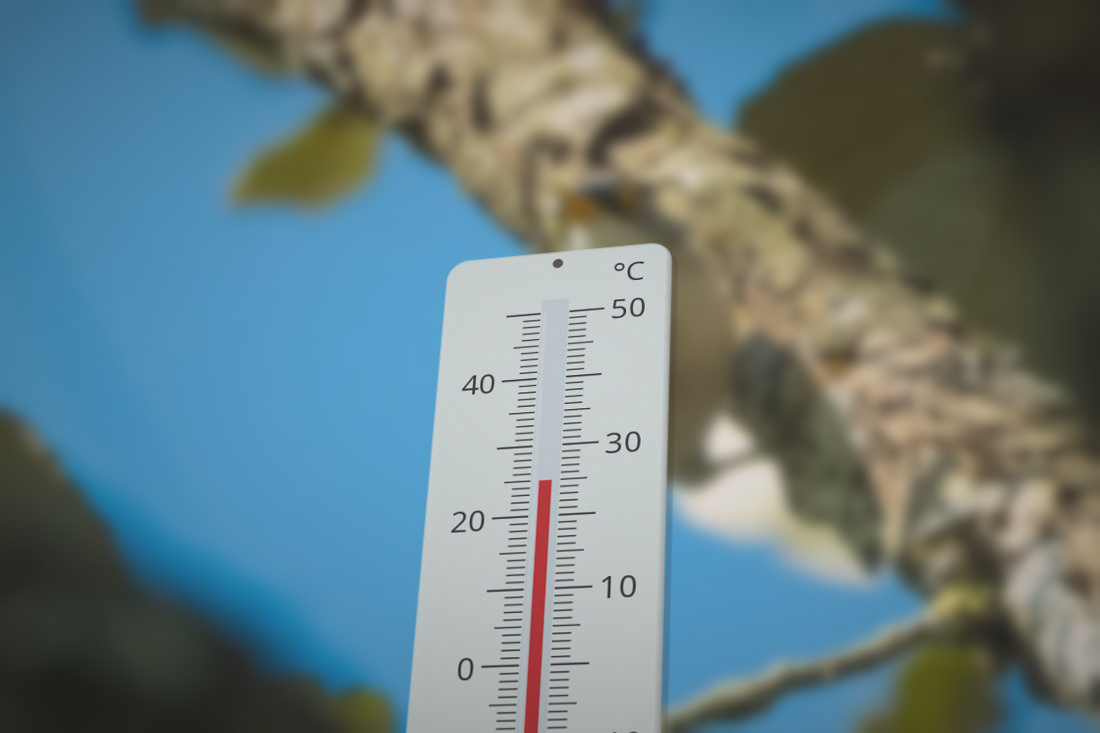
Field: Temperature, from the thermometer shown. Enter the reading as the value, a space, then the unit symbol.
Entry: 25 °C
